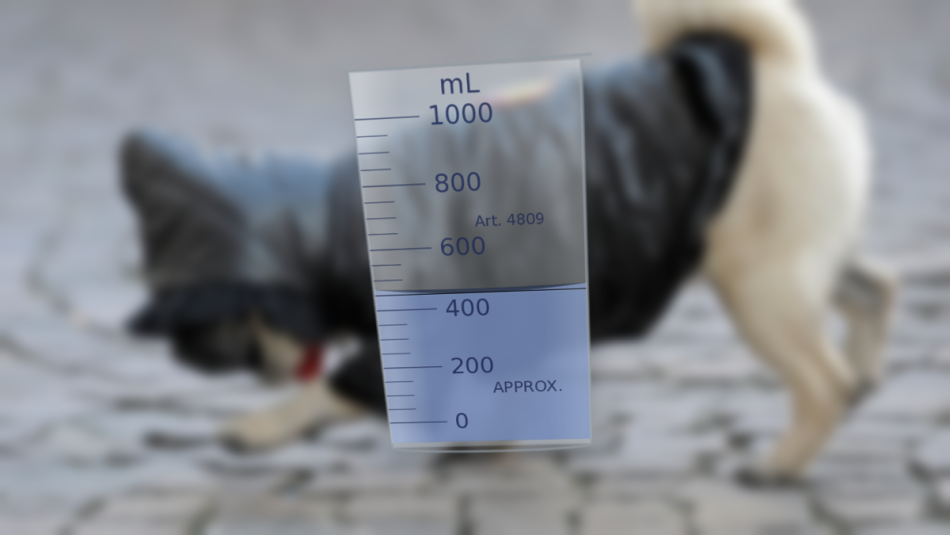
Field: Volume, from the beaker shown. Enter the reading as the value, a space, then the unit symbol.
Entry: 450 mL
